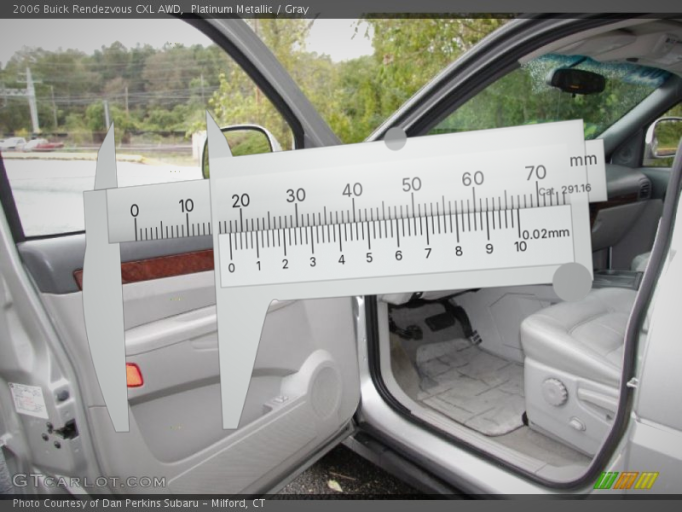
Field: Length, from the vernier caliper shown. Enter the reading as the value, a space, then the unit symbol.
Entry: 17.8 mm
